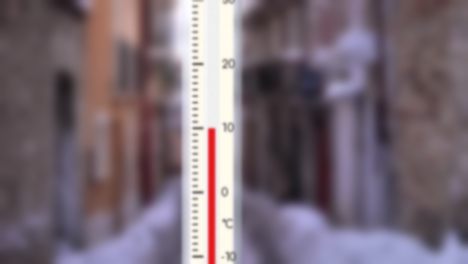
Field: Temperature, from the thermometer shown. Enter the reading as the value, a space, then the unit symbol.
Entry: 10 °C
